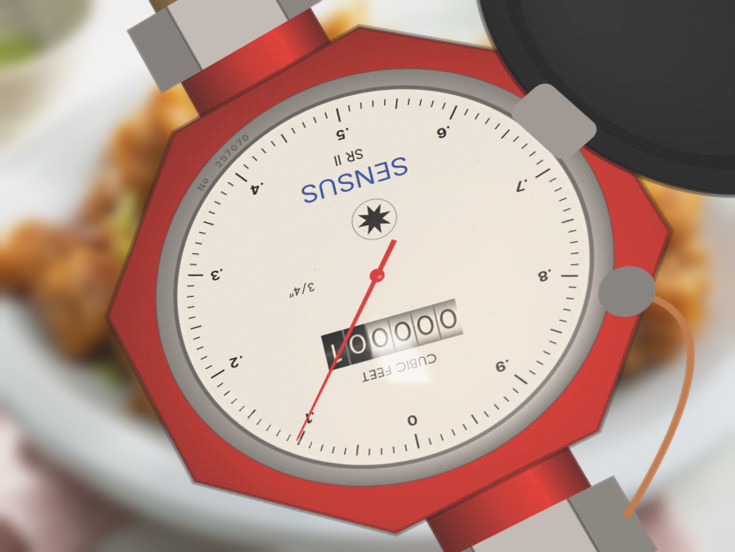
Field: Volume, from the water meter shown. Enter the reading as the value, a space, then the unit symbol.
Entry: 1.10 ft³
